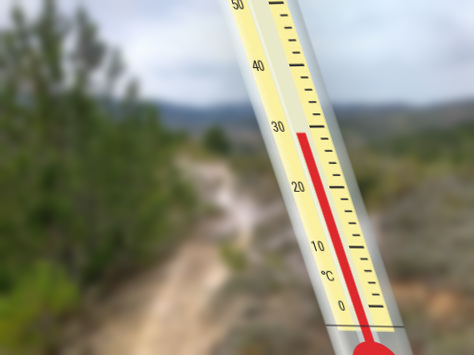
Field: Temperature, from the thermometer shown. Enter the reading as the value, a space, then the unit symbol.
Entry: 29 °C
